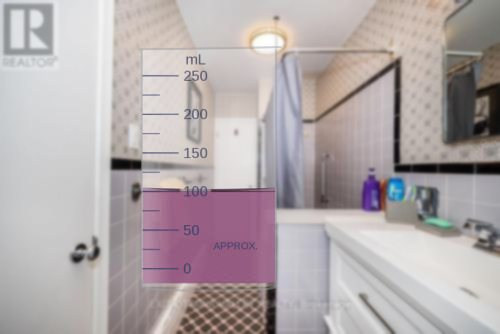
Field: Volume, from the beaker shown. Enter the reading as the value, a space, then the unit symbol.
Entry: 100 mL
